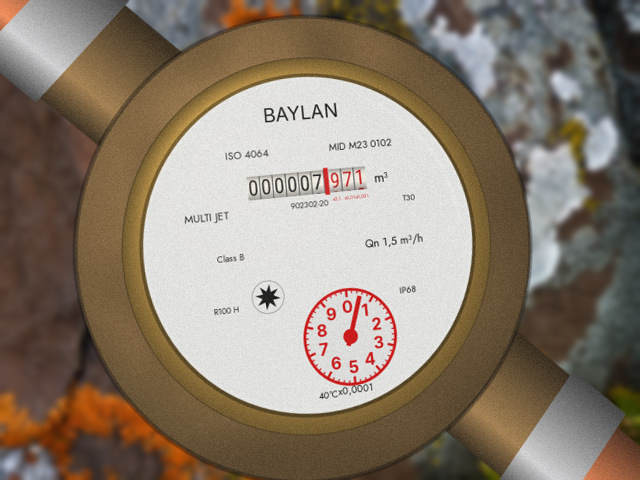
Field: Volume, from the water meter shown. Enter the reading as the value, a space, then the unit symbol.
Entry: 7.9710 m³
